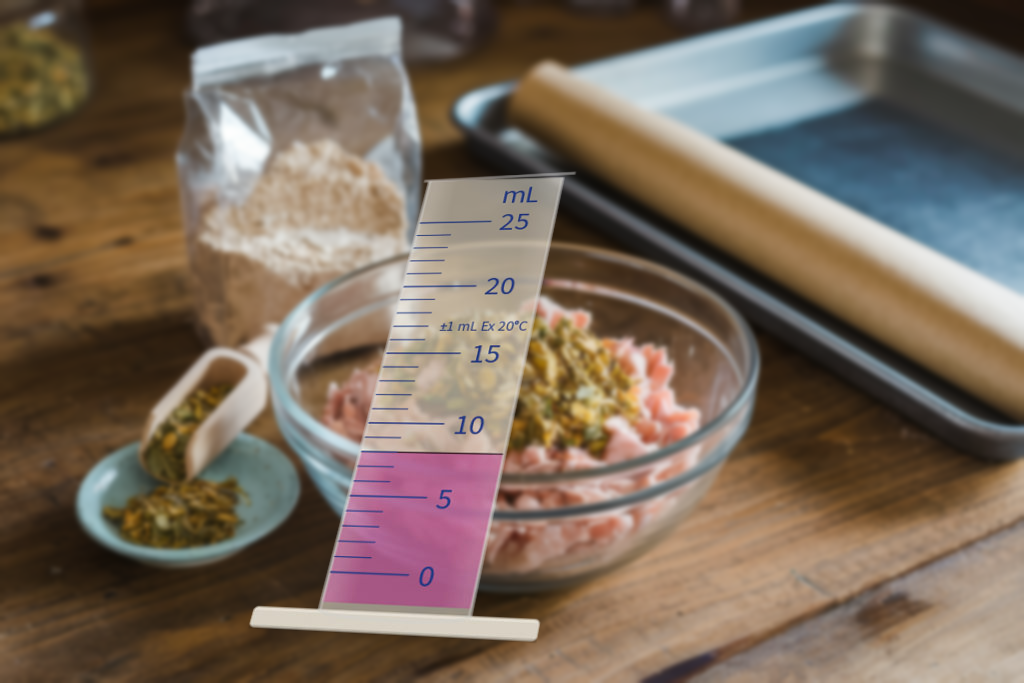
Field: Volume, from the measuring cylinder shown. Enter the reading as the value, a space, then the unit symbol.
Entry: 8 mL
